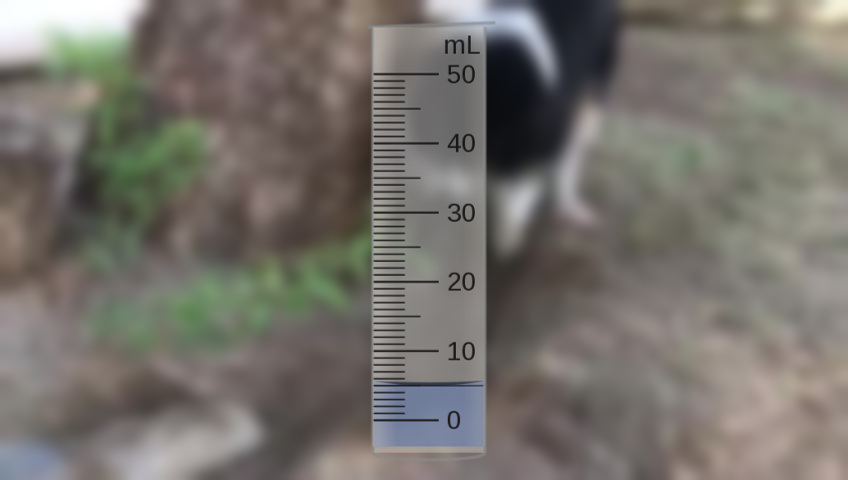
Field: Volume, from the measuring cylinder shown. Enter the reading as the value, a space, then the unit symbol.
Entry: 5 mL
